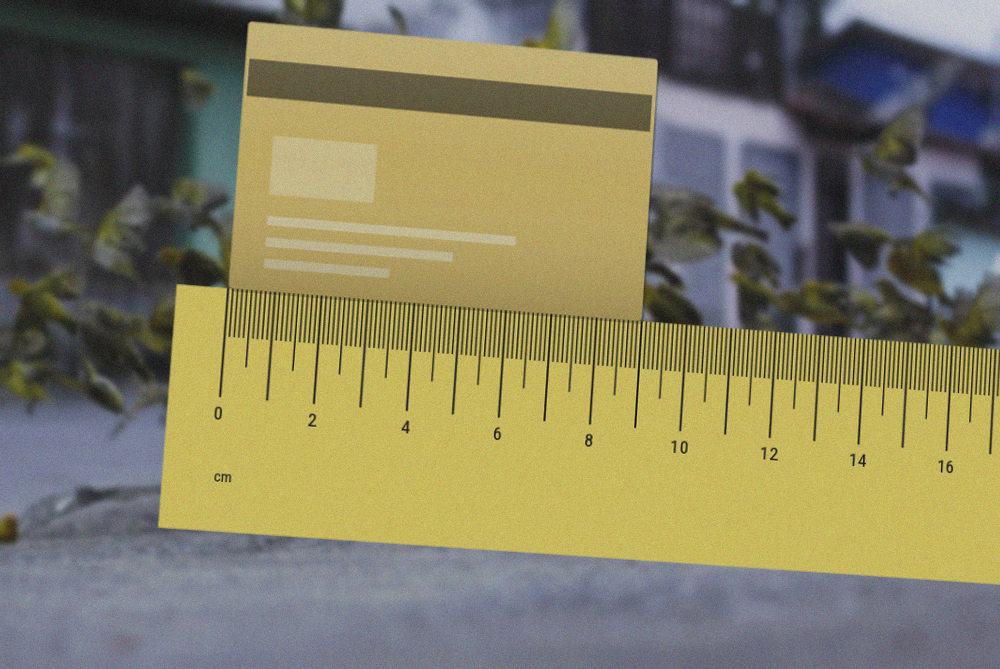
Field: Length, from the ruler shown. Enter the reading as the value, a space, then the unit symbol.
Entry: 9 cm
